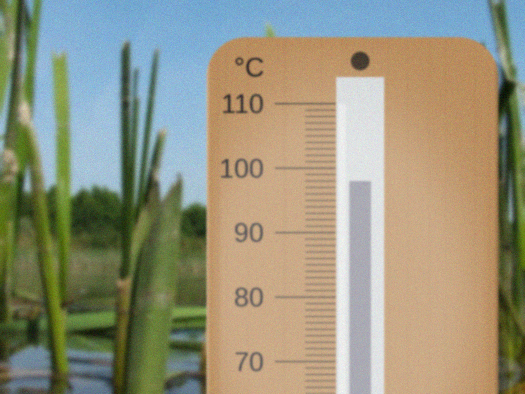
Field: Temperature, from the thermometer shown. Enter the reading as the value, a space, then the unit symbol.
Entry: 98 °C
